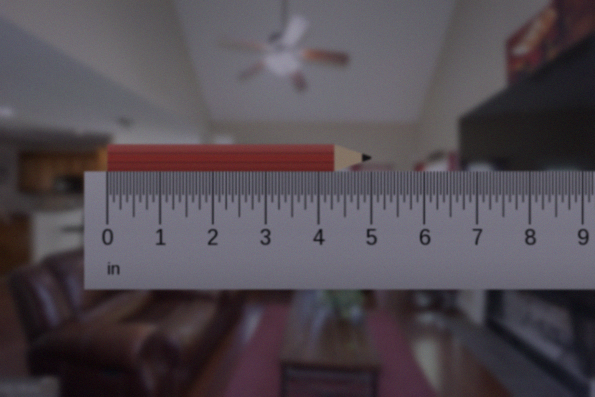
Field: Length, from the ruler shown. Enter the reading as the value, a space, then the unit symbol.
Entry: 5 in
